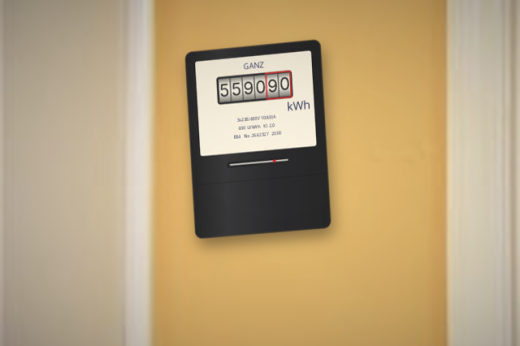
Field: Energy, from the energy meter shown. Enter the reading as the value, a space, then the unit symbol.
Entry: 5590.90 kWh
